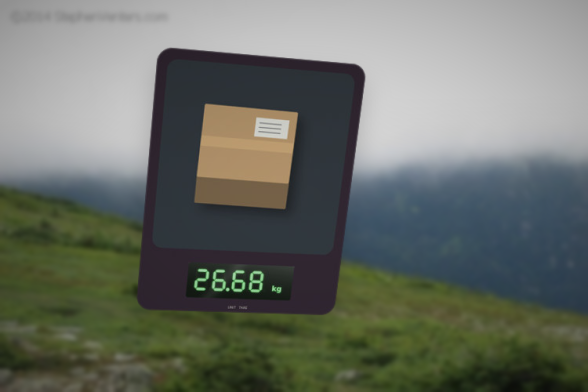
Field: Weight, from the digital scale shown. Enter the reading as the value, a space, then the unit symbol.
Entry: 26.68 kg
